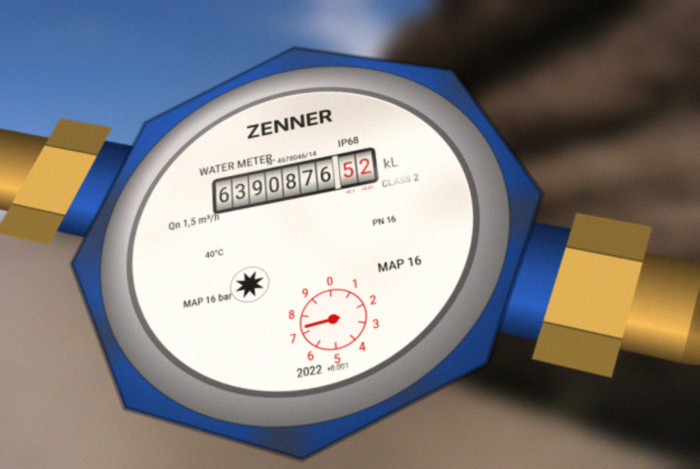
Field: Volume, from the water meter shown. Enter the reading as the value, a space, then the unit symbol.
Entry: 6390876.527 kL
